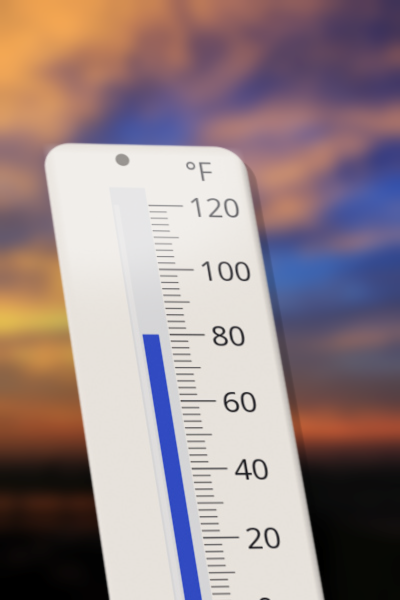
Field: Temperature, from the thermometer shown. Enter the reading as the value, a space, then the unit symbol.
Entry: 80 °F
